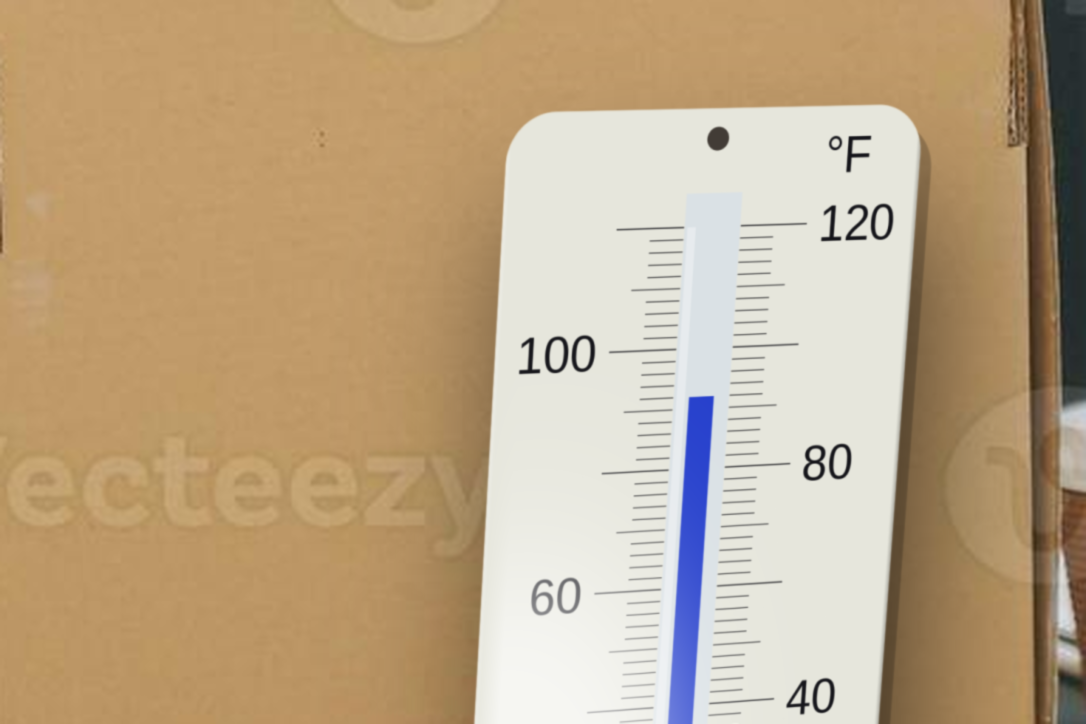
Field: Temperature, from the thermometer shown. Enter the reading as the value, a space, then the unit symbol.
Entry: 92 °F
